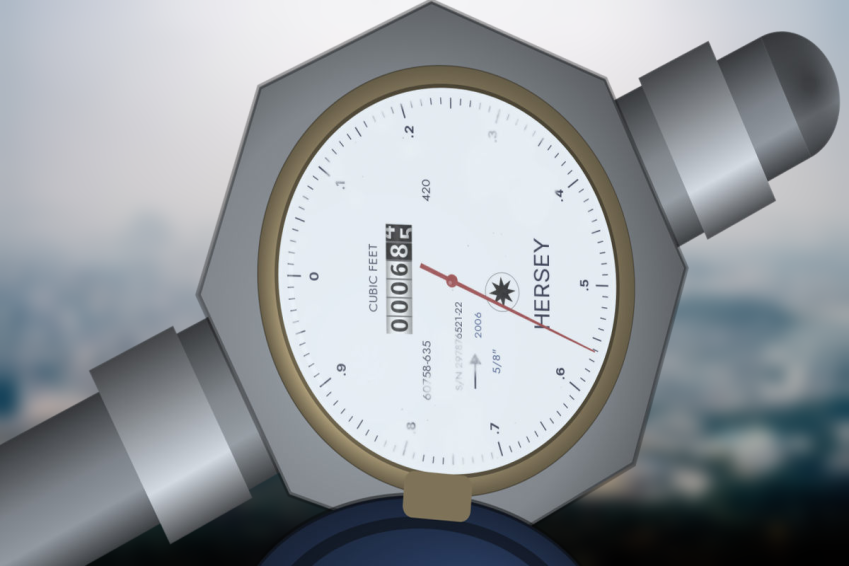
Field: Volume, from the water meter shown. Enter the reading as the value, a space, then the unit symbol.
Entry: 684.56 ft³
